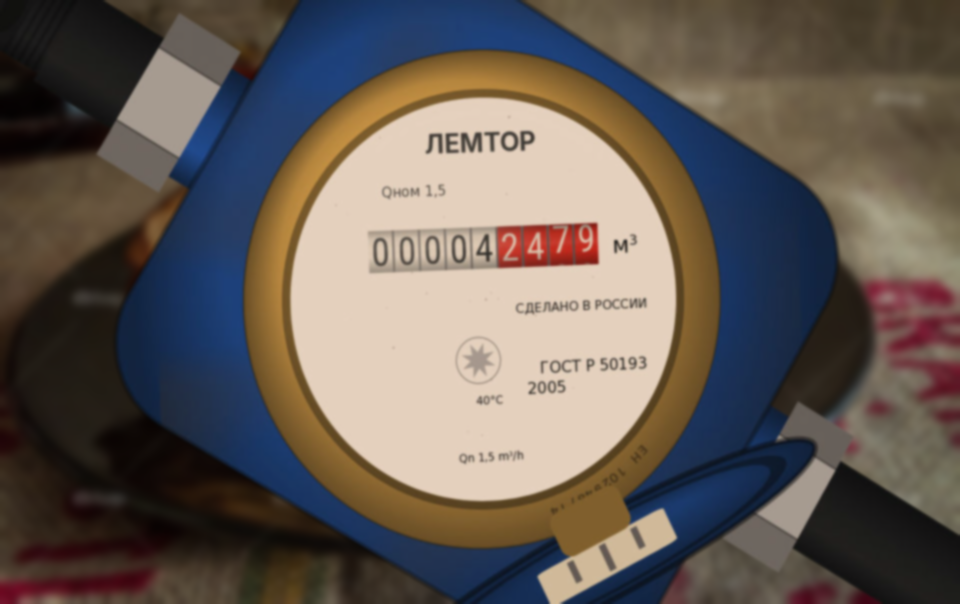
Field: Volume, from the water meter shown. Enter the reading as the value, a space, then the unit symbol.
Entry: 4.2479 m³
